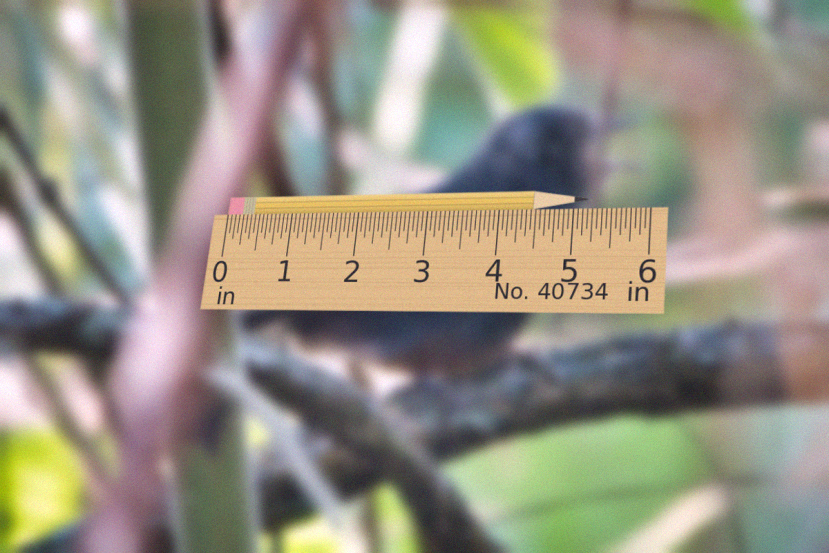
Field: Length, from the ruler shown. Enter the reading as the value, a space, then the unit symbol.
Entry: 5.1875 in
